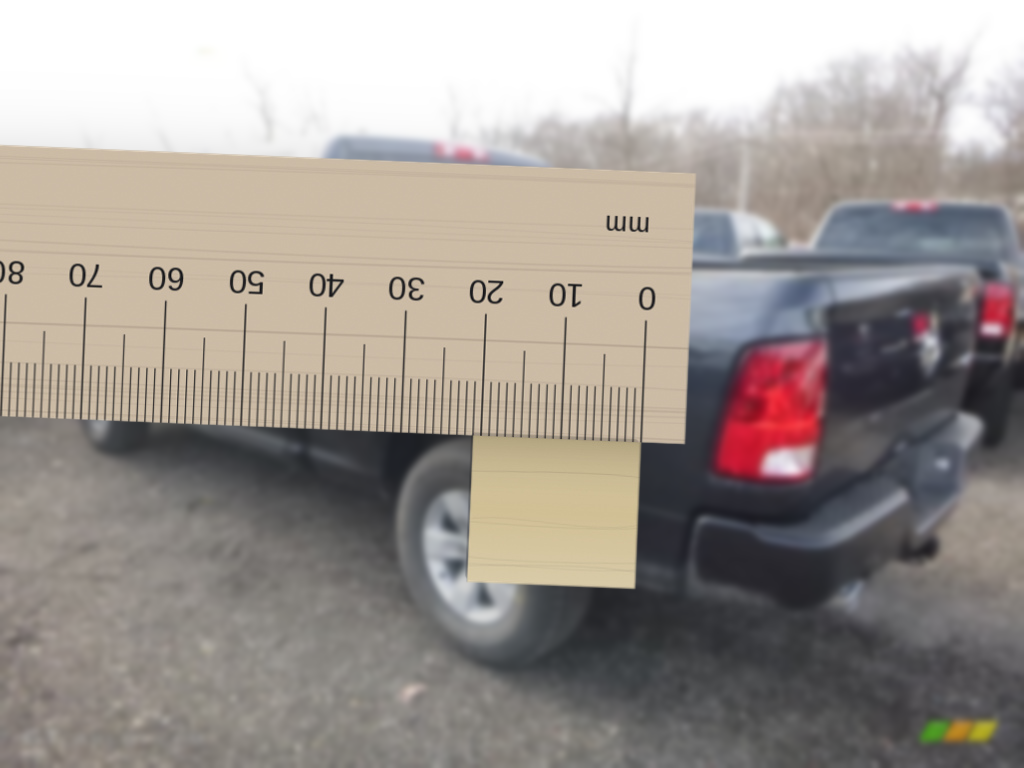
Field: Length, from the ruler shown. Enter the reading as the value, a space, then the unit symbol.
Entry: 21 mm
